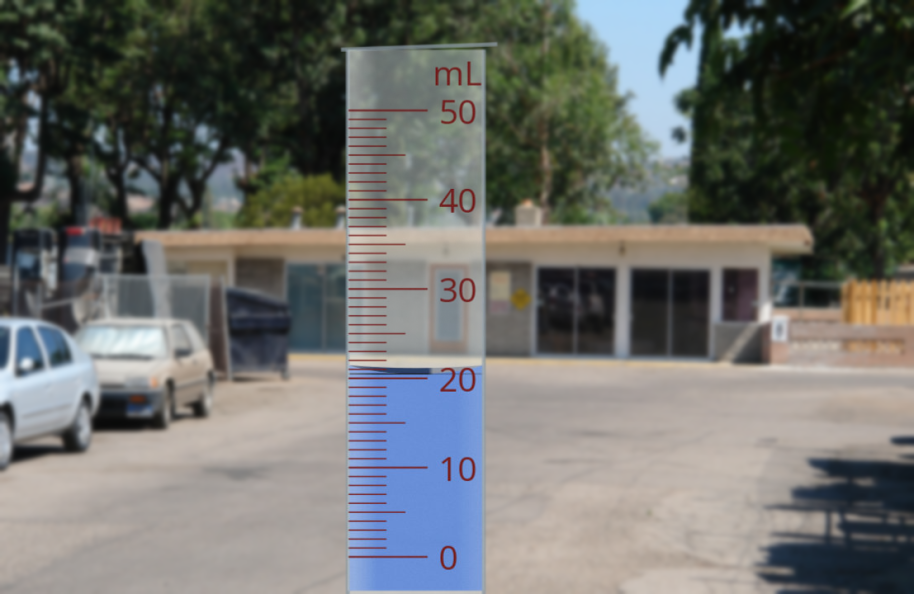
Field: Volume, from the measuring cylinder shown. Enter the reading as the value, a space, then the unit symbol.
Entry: 20.5 mL
